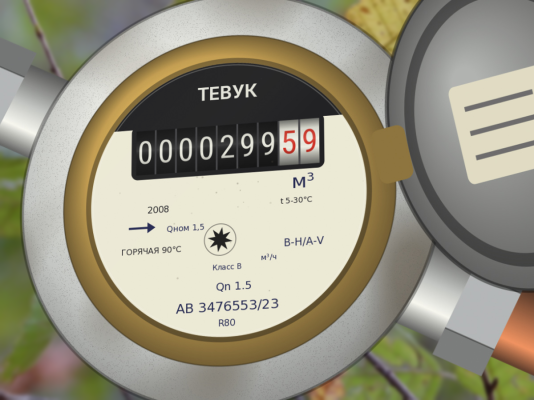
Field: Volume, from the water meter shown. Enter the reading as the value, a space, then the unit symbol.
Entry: 299.59 m³
